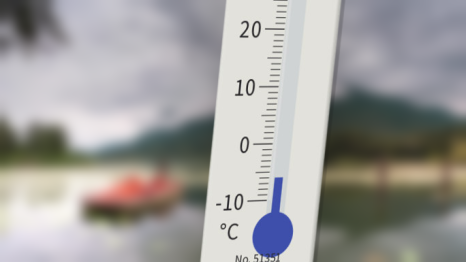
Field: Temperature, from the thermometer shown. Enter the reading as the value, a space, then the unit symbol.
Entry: -6 °C
